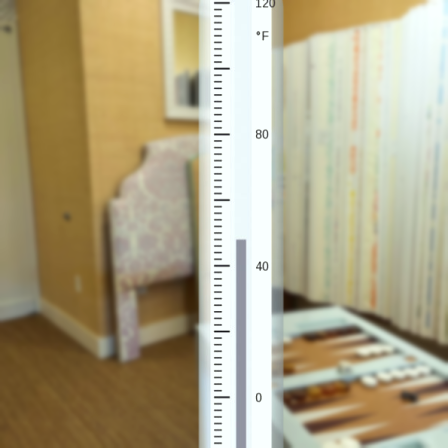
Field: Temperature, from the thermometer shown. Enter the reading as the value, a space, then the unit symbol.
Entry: 48 °F
